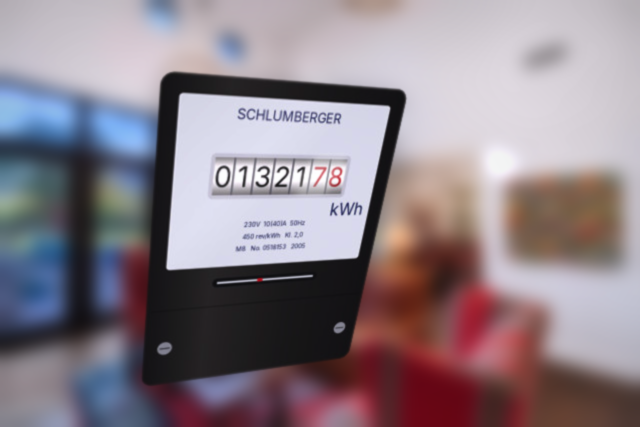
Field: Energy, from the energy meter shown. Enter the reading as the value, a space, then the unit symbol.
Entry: 1321.78 kWh
